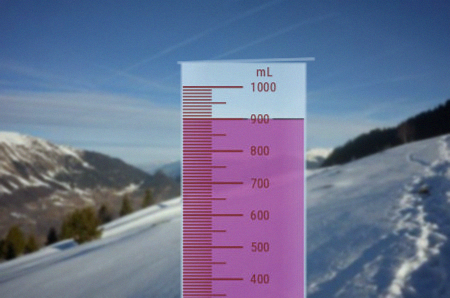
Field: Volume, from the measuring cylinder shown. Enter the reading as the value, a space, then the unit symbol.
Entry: 900 mL
